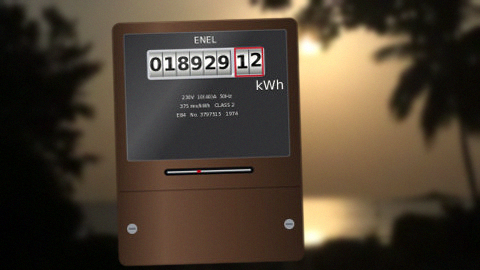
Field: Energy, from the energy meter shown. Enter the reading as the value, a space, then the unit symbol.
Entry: 18929.12 kWh
